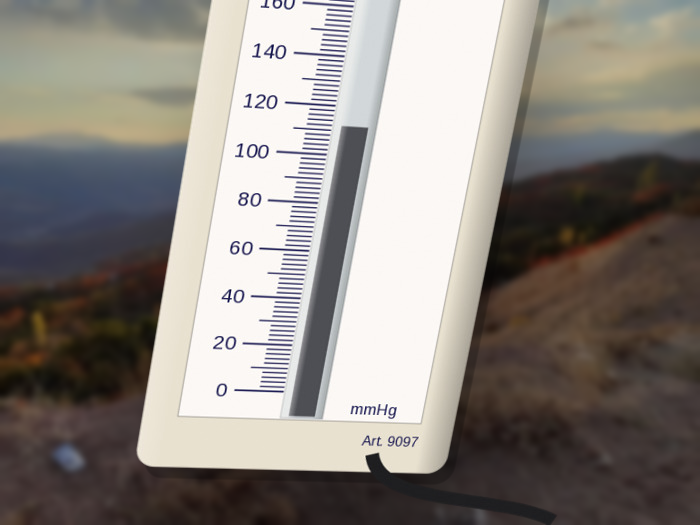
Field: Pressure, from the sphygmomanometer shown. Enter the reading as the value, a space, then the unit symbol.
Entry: 112 mmHg
